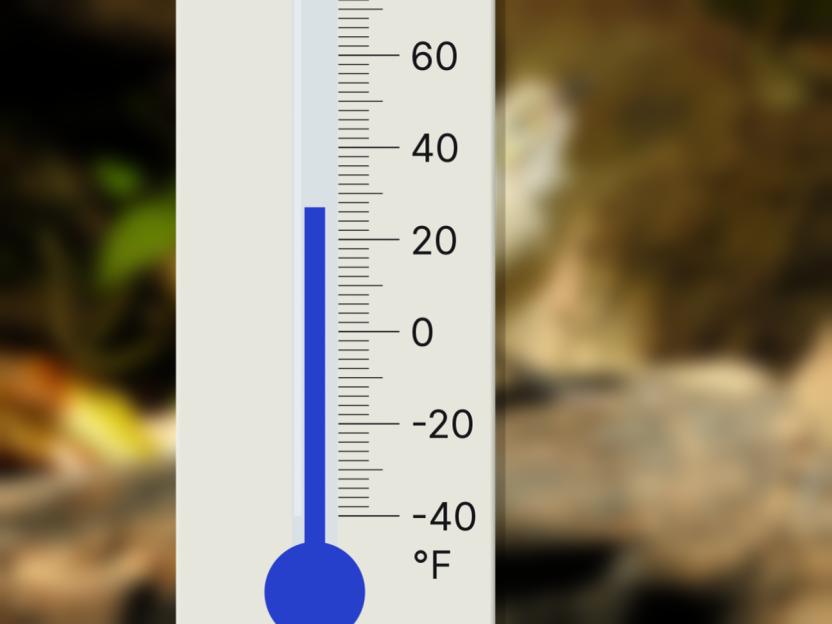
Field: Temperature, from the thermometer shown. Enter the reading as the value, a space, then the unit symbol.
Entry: 27 °F
